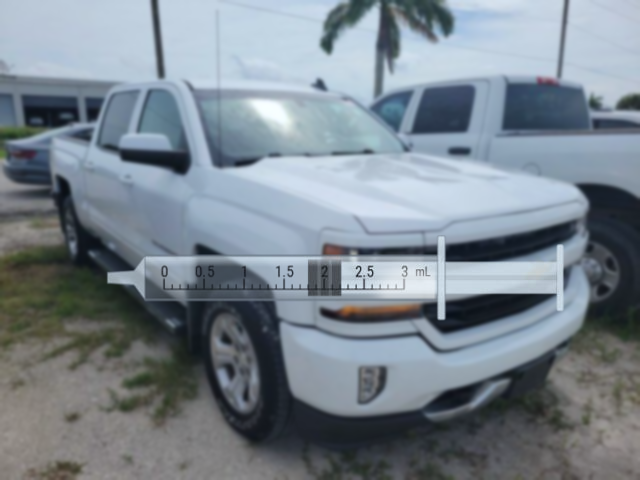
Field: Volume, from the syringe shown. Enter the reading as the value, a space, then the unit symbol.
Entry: 1.8 mL
